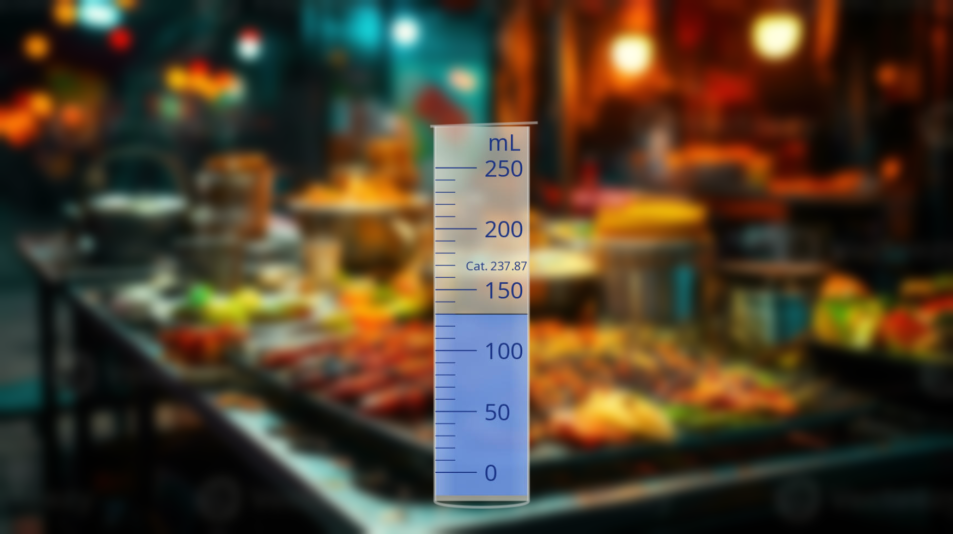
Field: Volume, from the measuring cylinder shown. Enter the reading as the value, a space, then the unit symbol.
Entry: 130 mL
